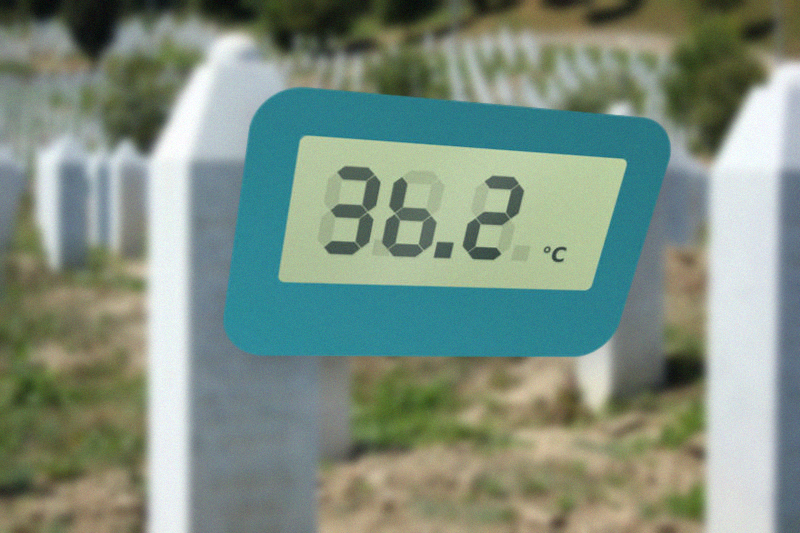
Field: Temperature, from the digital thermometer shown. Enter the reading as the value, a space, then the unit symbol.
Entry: 36.2 °C
